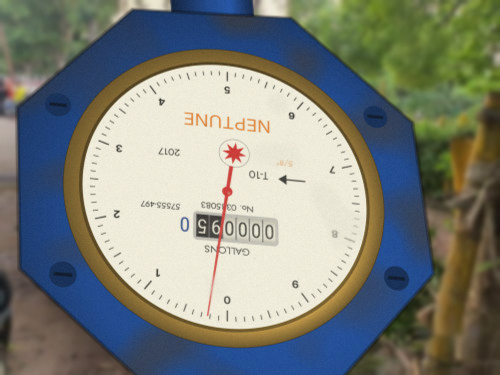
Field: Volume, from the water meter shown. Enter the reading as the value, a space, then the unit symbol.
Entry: 950.2 gal
